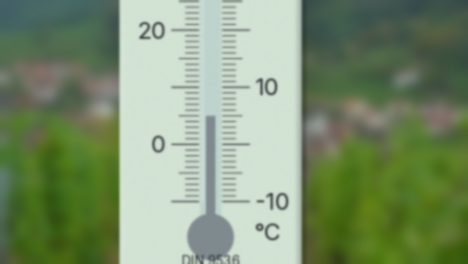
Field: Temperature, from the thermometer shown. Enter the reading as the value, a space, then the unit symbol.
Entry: 5 °C
